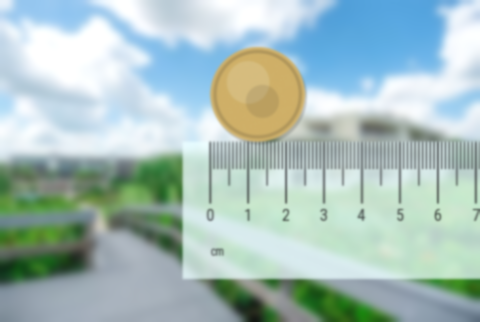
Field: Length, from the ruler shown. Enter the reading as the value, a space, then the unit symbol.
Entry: 2.5 cm
